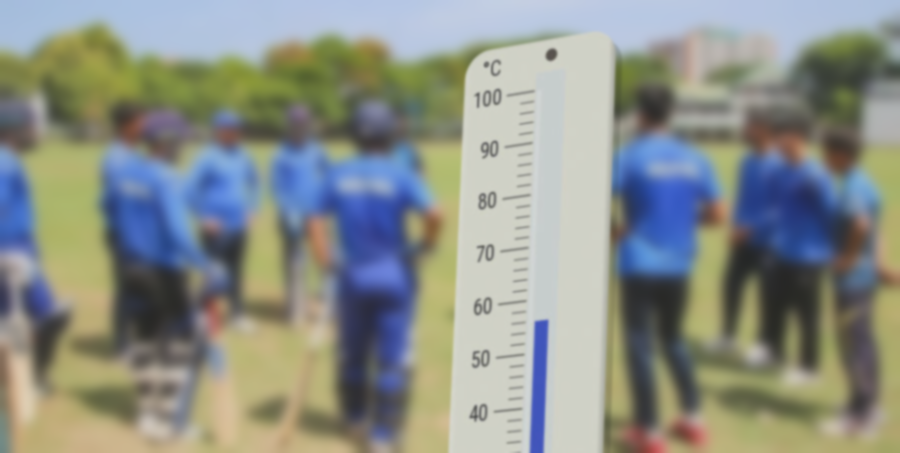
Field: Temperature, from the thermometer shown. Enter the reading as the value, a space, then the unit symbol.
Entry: 56 °C
